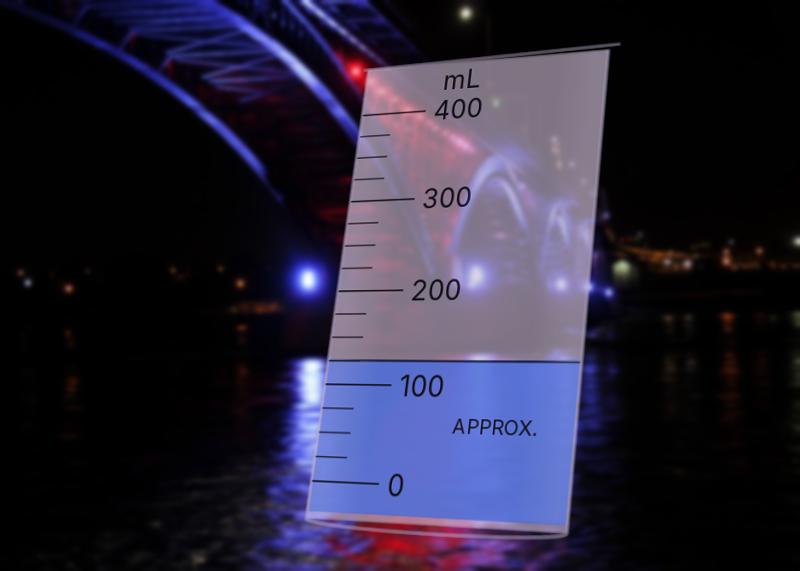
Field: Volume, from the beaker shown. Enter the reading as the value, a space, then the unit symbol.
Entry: 125 mL
